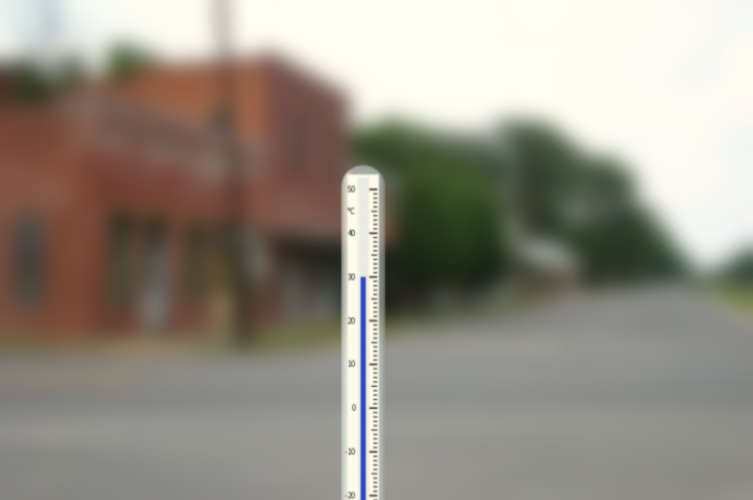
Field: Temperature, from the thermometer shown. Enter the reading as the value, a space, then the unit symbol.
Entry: 30 °C
